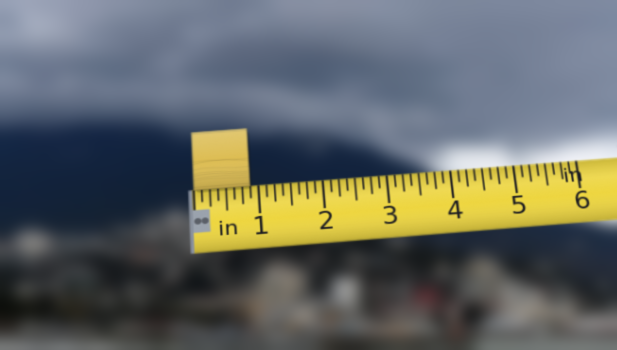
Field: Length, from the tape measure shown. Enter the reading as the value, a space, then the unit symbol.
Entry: 0.875 in
